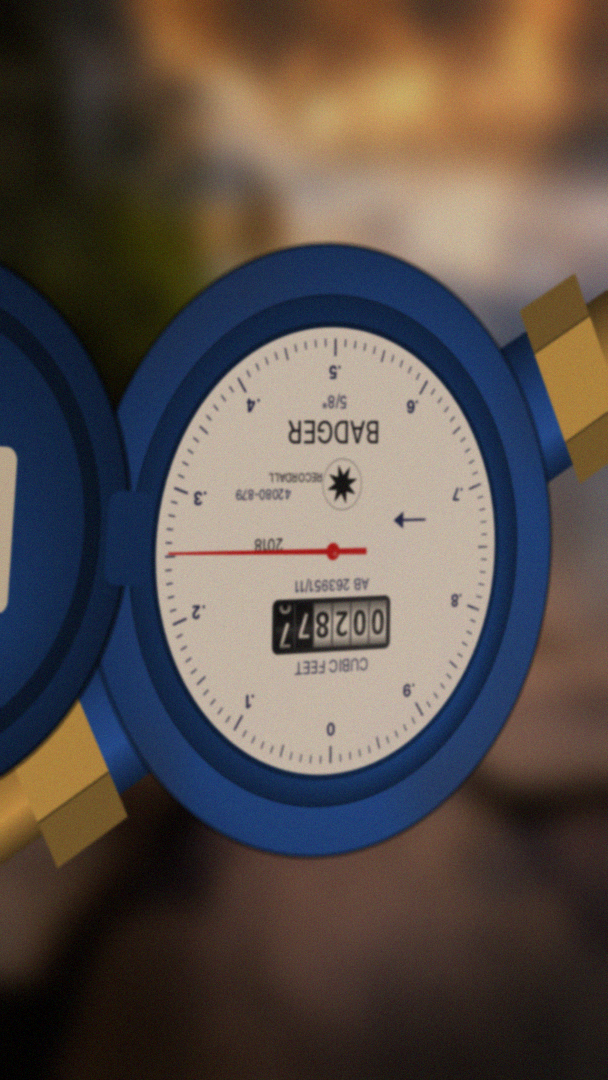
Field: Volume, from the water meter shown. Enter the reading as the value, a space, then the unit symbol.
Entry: 2877.25 ft³
